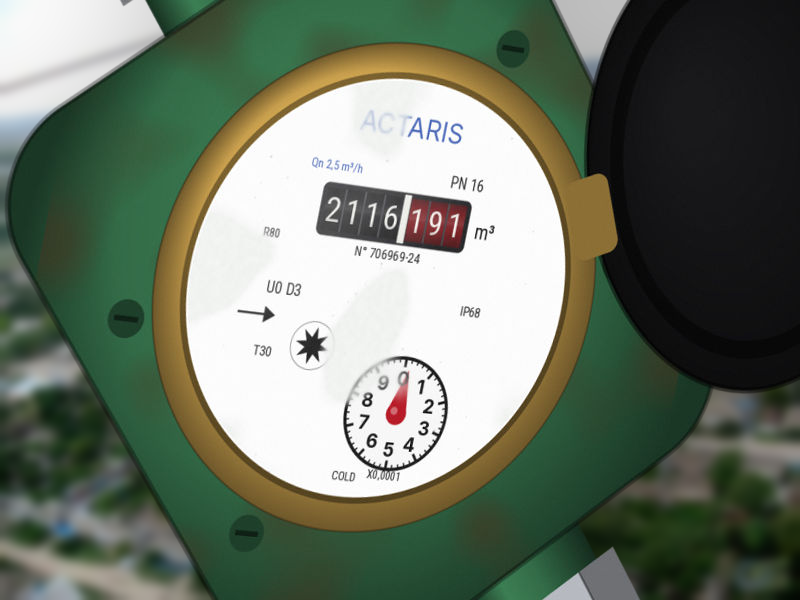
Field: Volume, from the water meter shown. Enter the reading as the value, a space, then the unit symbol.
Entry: 2116.1910 m³
